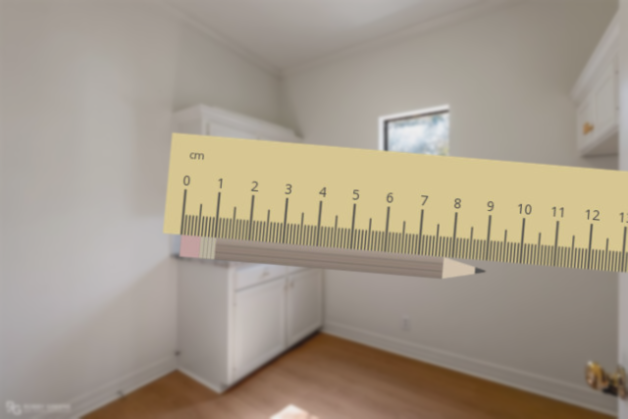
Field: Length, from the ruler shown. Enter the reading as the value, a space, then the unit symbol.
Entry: 9 cm
